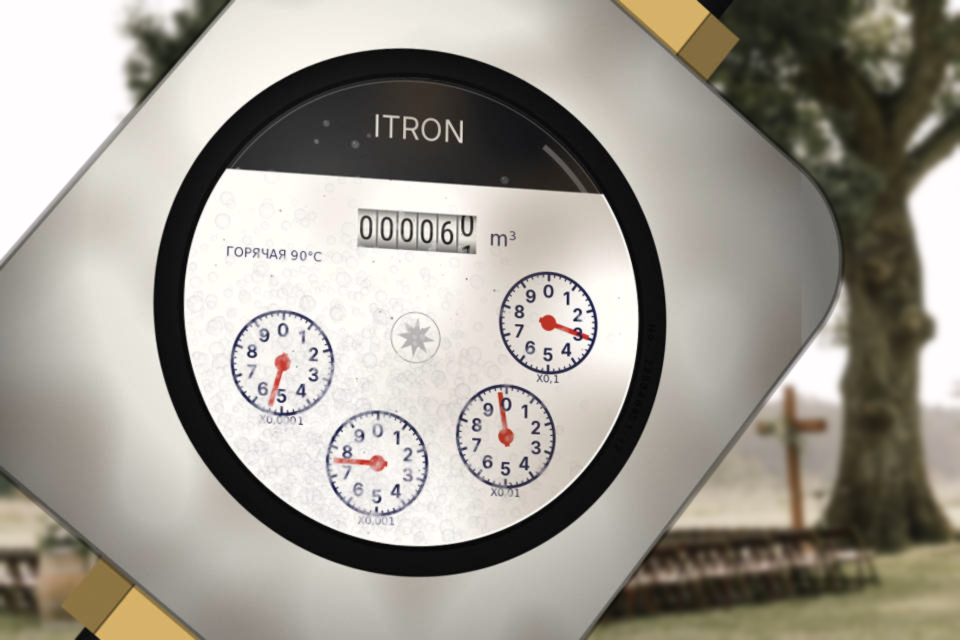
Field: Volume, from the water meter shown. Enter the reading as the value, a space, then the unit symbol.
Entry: 60.2975 m³
